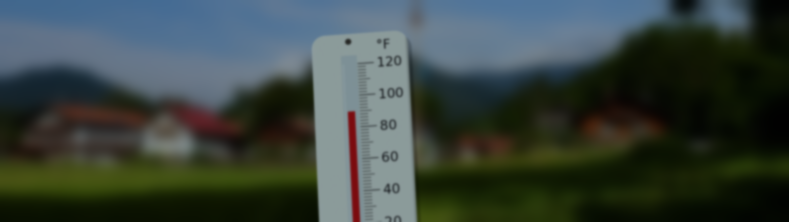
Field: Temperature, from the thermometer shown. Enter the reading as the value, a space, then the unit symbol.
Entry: 90 °F
